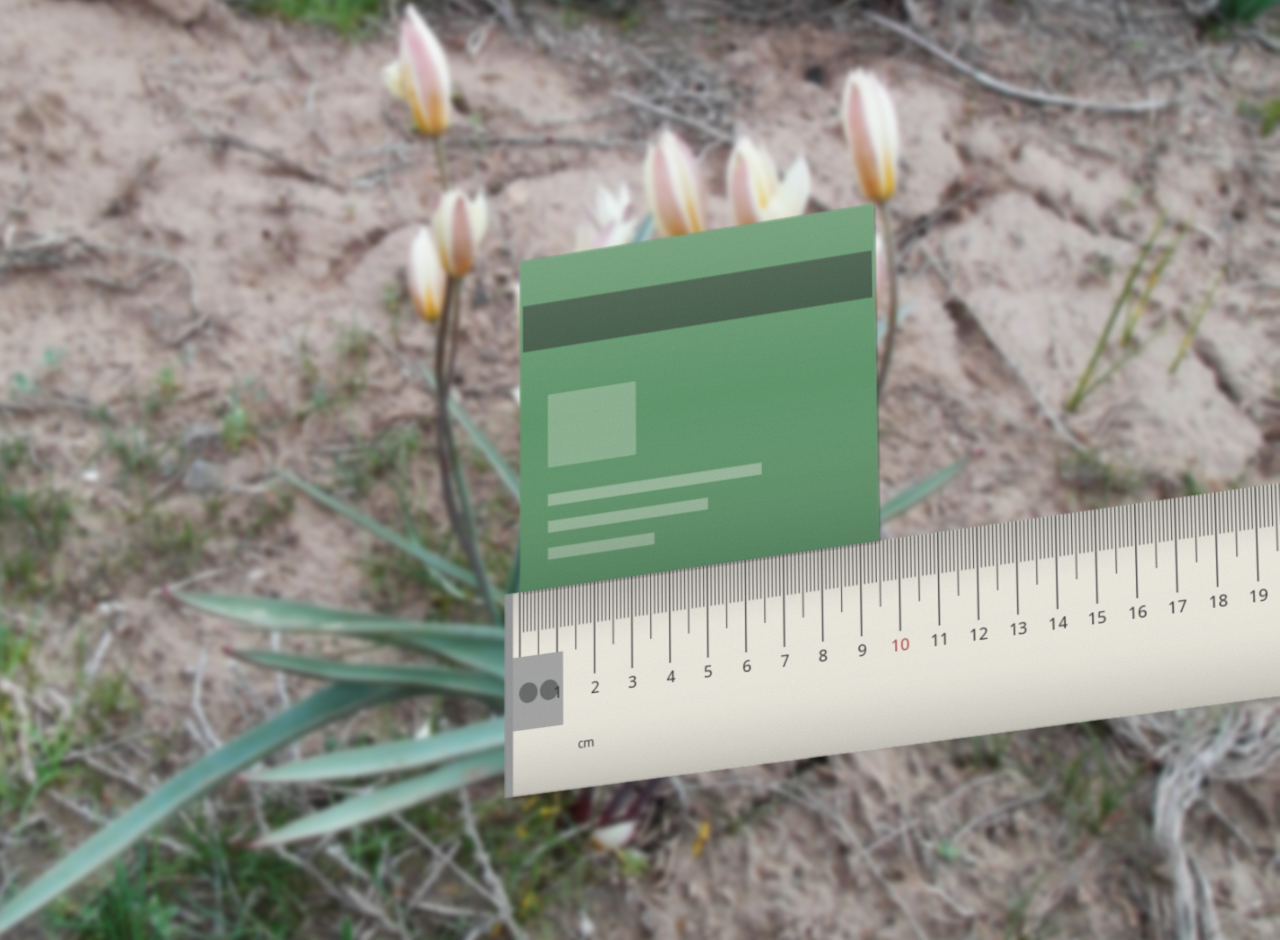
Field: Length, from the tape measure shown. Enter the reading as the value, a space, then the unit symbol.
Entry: 9.5 cm
